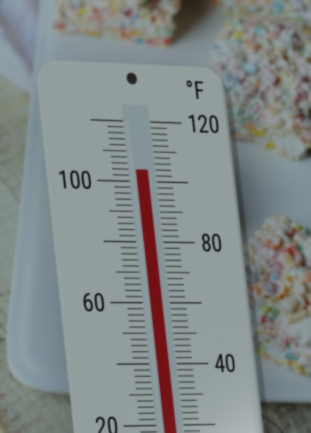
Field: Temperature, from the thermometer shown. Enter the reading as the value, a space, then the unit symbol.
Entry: 104 °F
